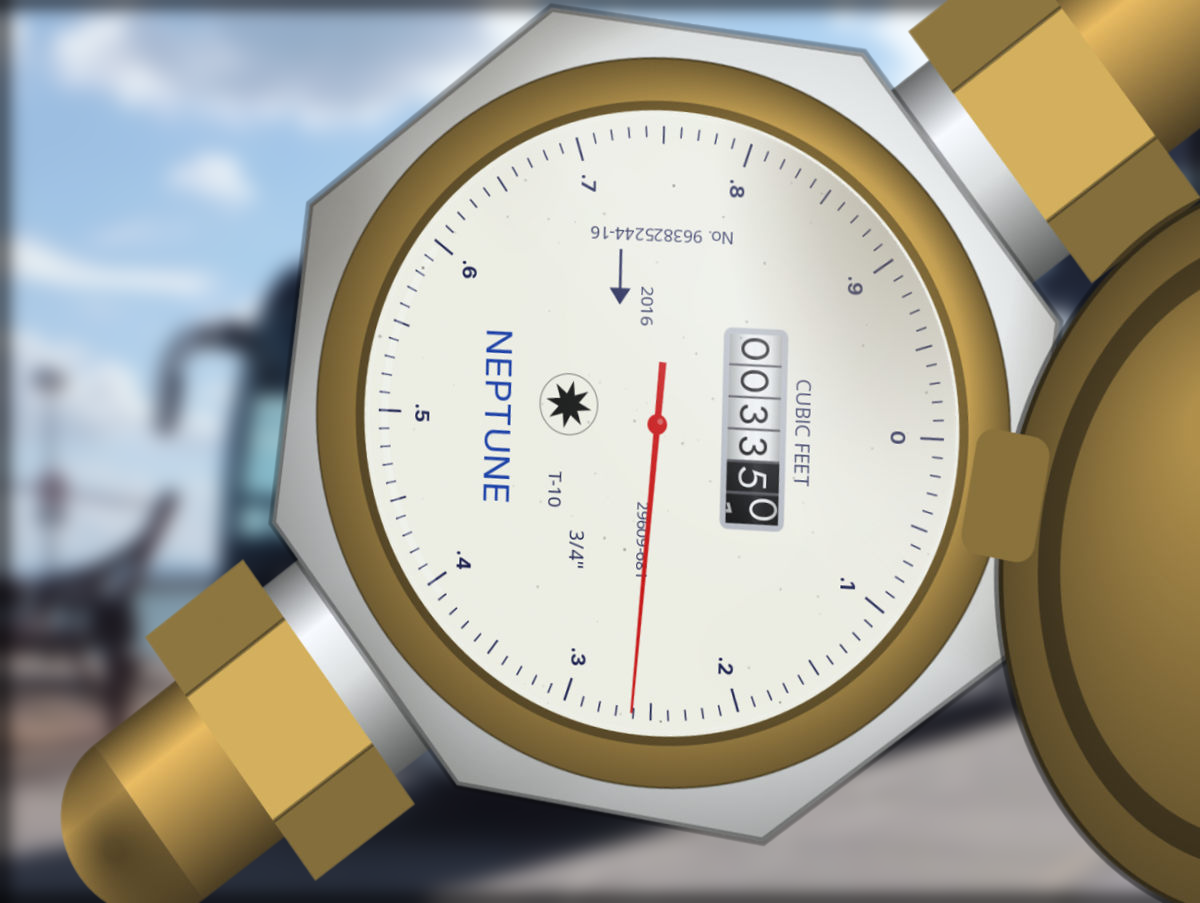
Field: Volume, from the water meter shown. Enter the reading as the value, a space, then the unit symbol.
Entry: 3350.26 ft³
